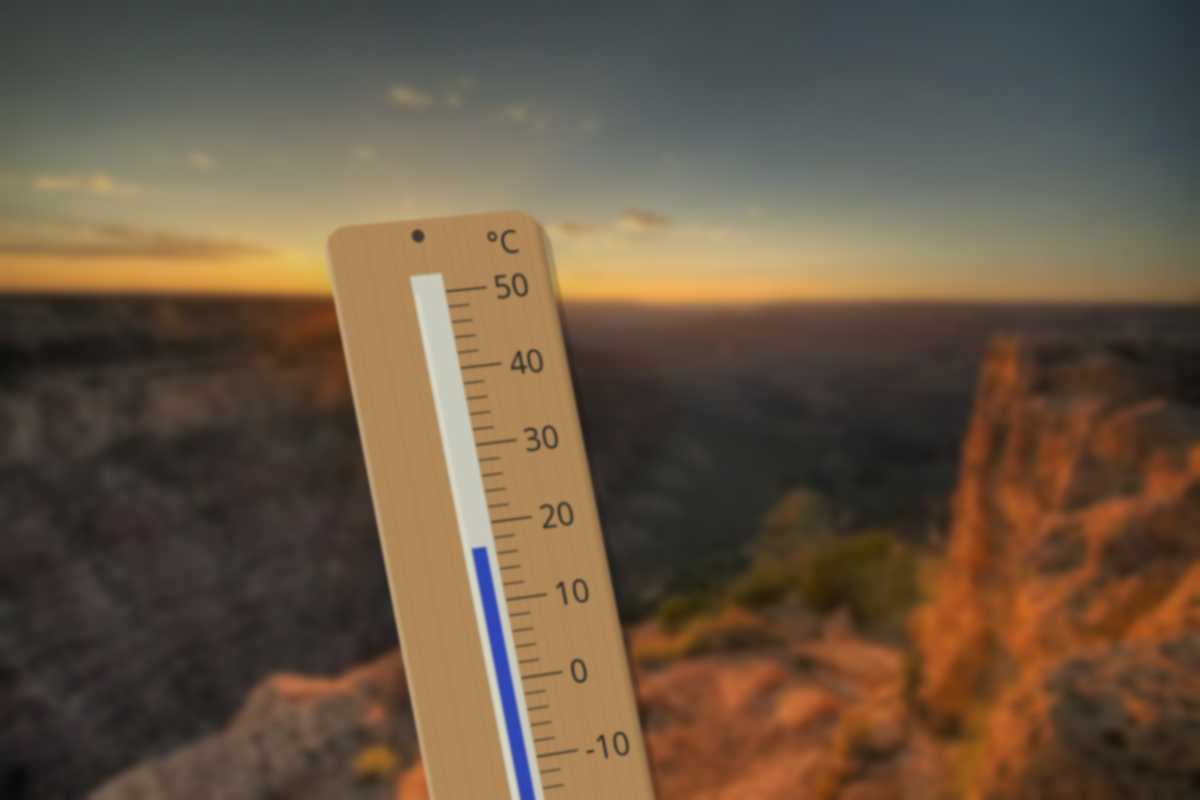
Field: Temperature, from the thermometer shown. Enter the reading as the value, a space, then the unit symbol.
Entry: 17 °C
